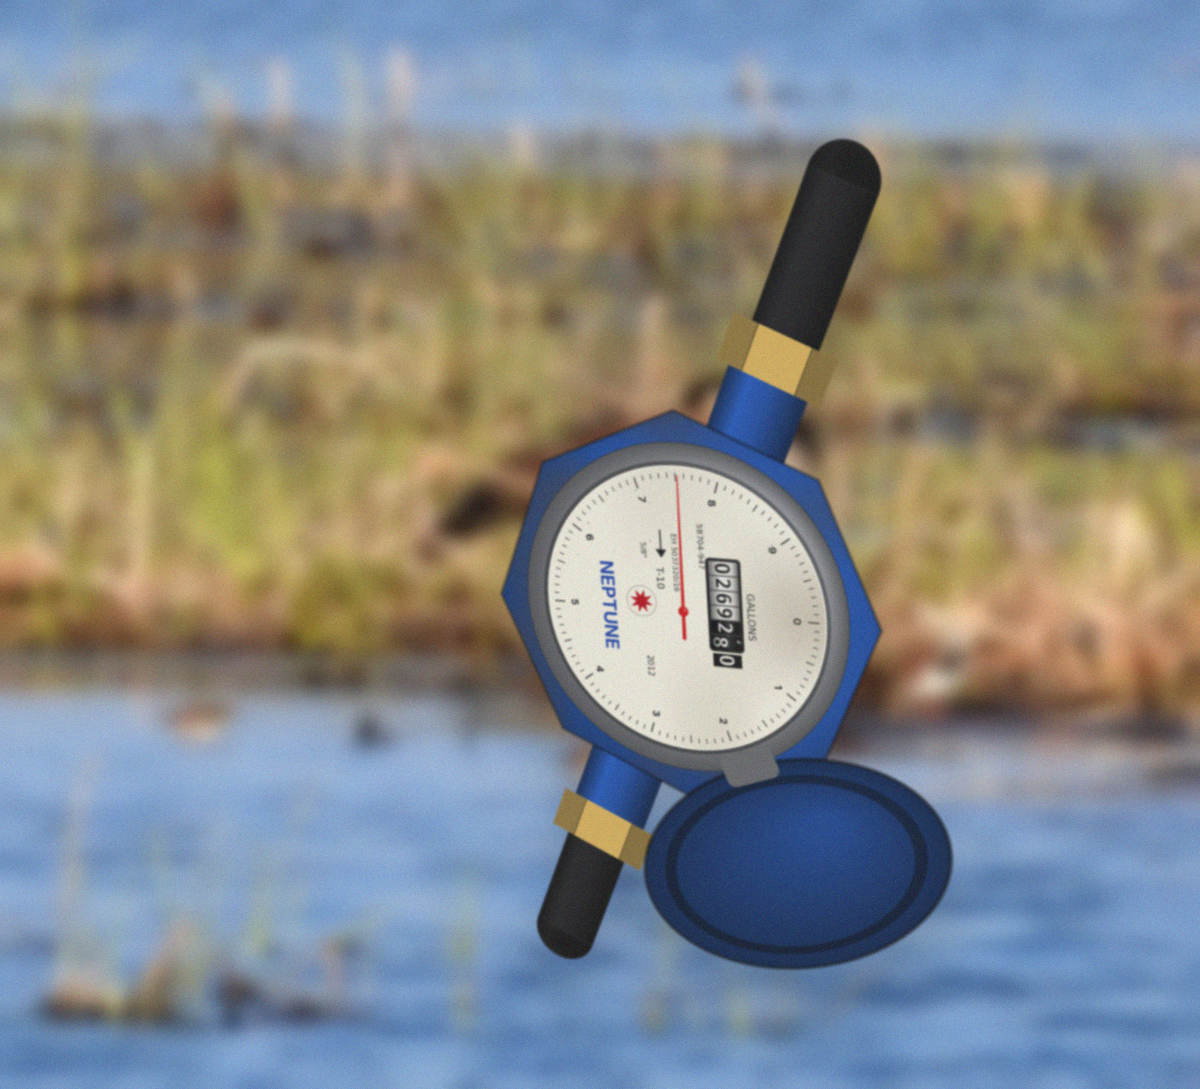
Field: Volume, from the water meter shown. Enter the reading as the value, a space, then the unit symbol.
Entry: 269277.5 gal
